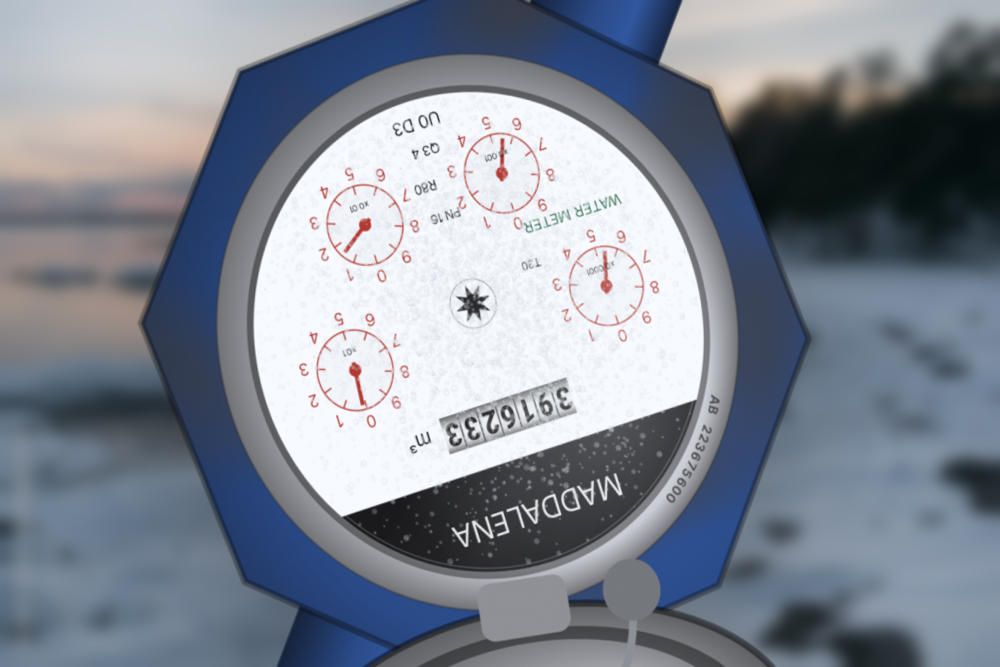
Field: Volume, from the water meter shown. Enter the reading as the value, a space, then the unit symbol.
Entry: 3916233.0155 m³
